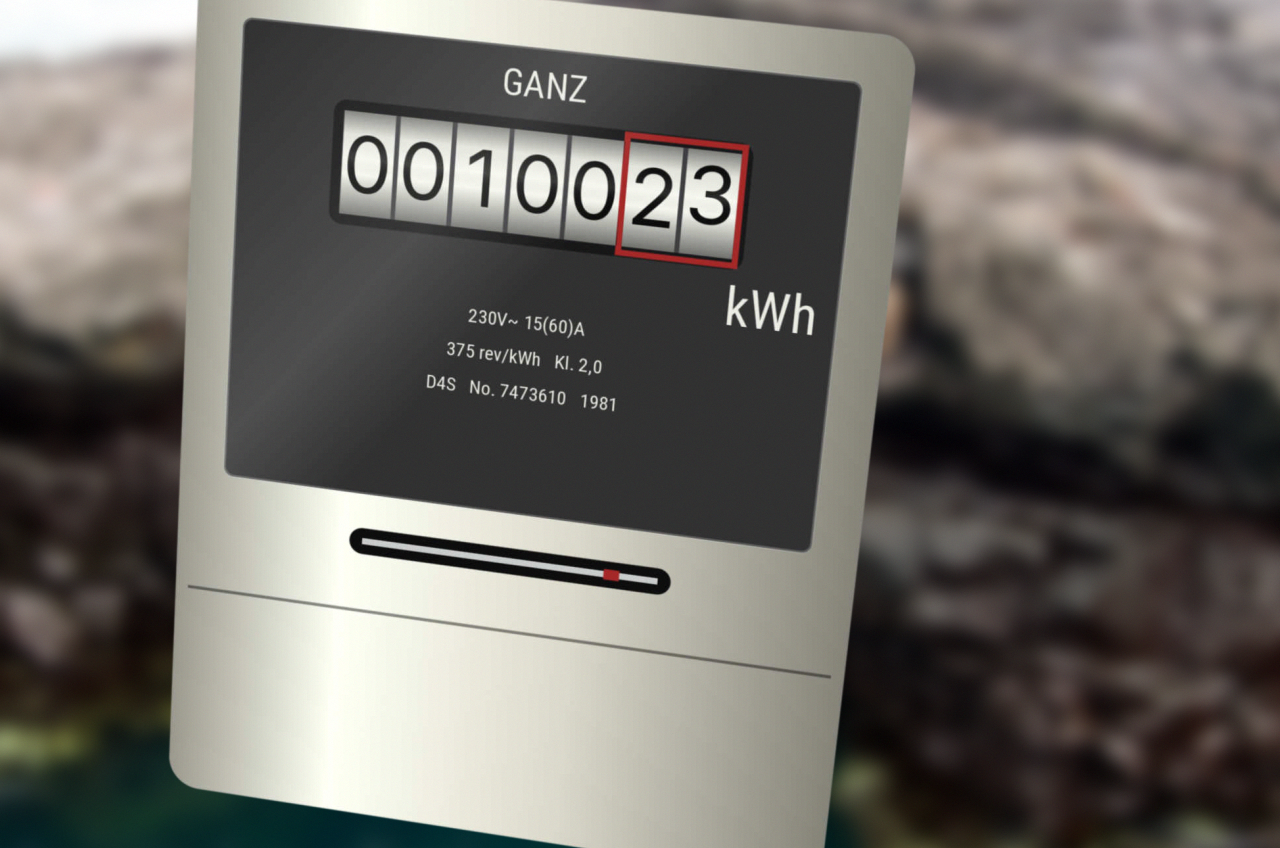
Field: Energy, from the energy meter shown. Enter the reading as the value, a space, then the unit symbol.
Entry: 100.23 kWh
